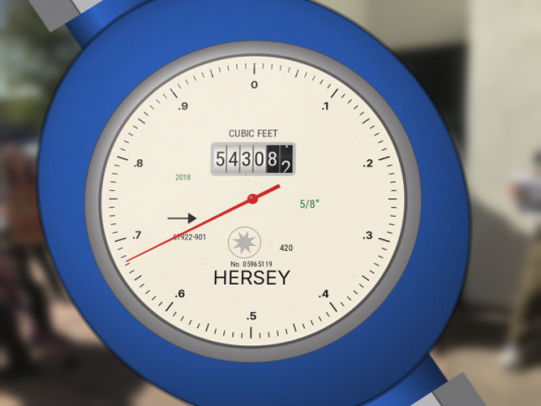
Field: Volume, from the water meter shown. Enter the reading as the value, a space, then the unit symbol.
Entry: 543081.67 ft³
